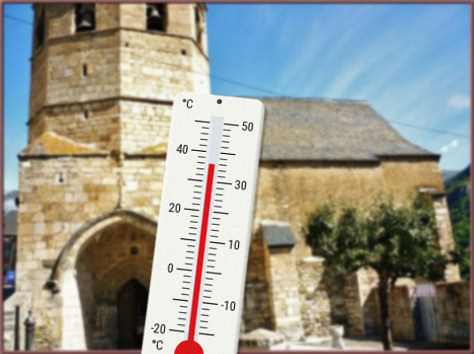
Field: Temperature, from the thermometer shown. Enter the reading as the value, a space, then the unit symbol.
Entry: 36 °C
